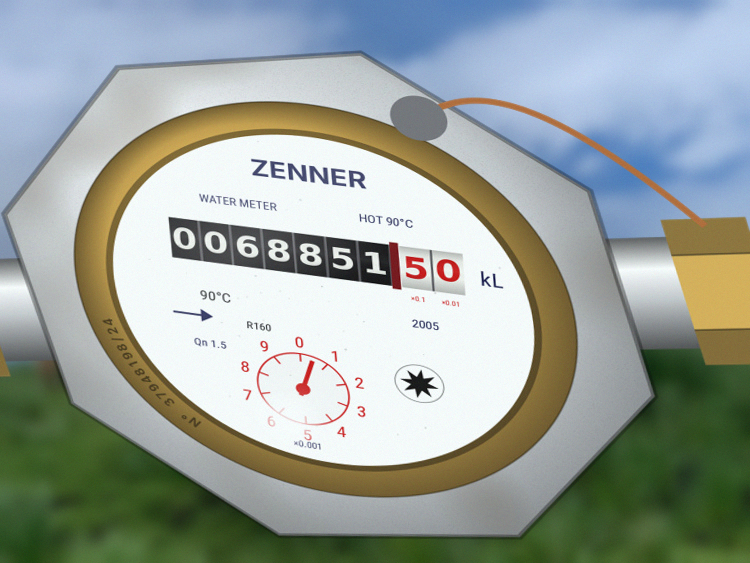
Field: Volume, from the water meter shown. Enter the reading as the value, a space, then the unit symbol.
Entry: 68851.500 kL
